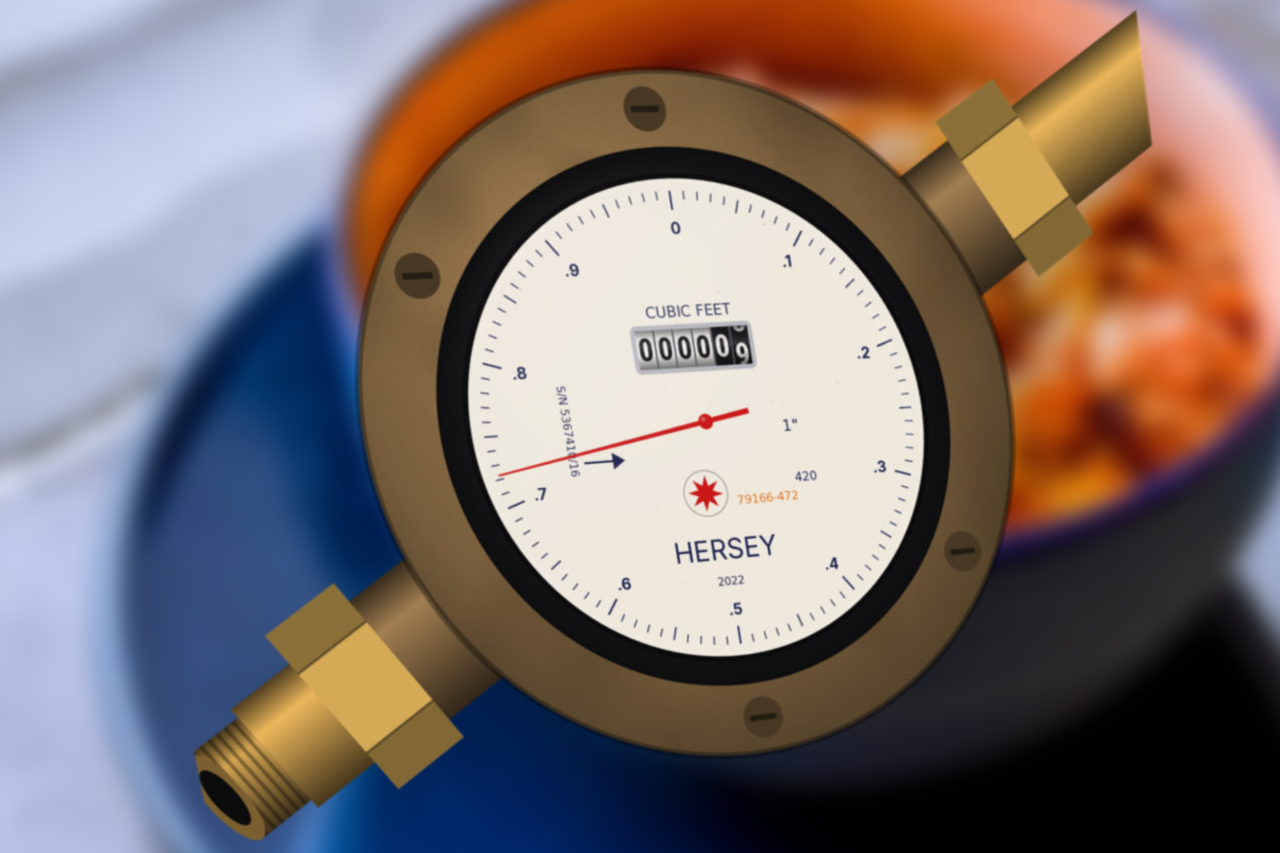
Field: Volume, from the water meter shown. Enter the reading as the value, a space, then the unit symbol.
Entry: 8.72 ft³
